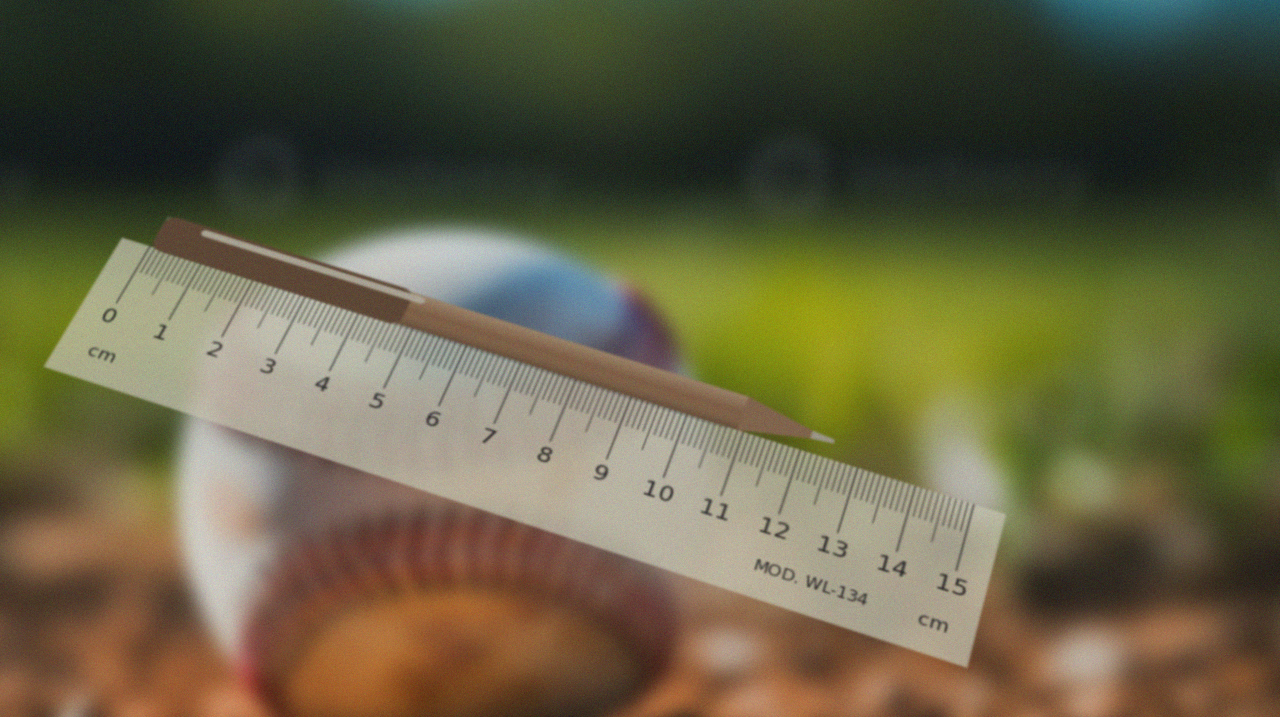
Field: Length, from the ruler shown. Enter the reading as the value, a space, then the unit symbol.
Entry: 12.5 cm
